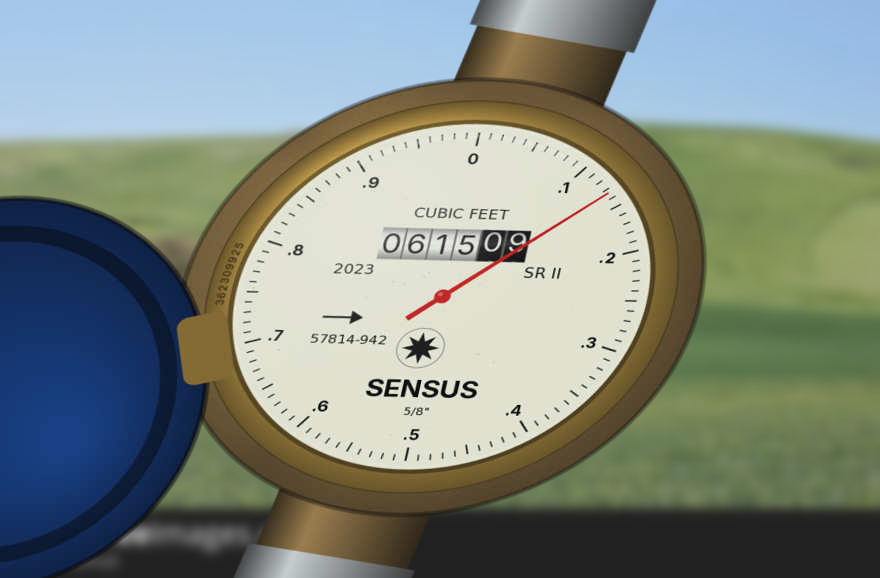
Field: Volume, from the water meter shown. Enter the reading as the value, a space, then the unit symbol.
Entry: 61509.13 ft³
